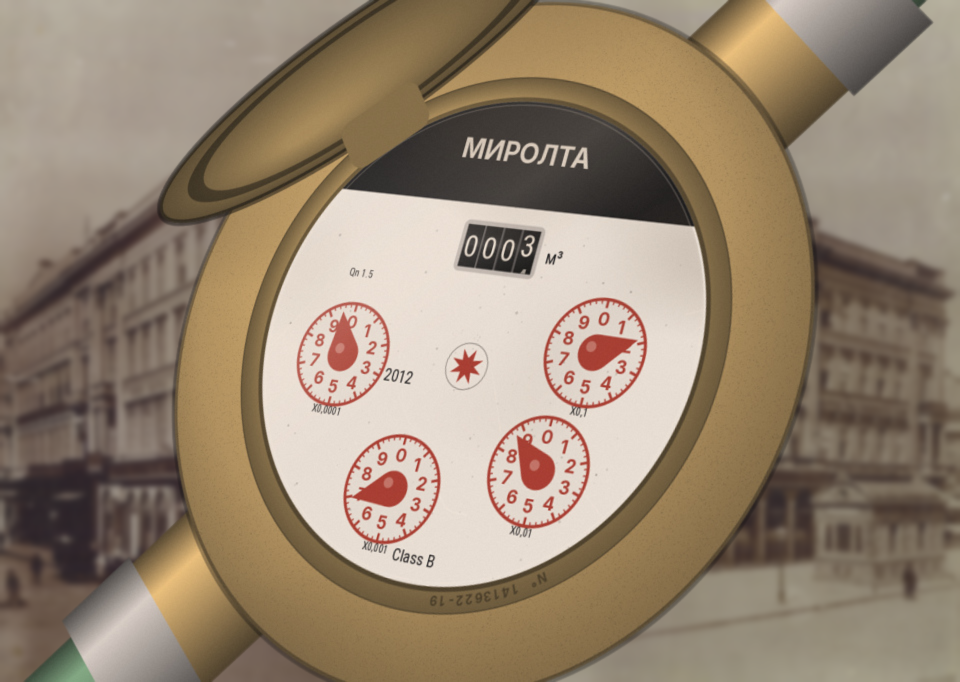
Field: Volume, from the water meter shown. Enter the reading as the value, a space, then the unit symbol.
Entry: 3.1869 m³
